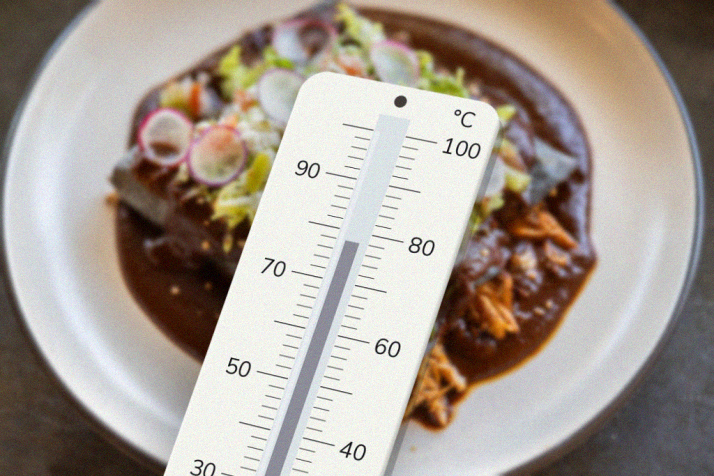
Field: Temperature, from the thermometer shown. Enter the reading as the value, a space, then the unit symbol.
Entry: 78 °C
